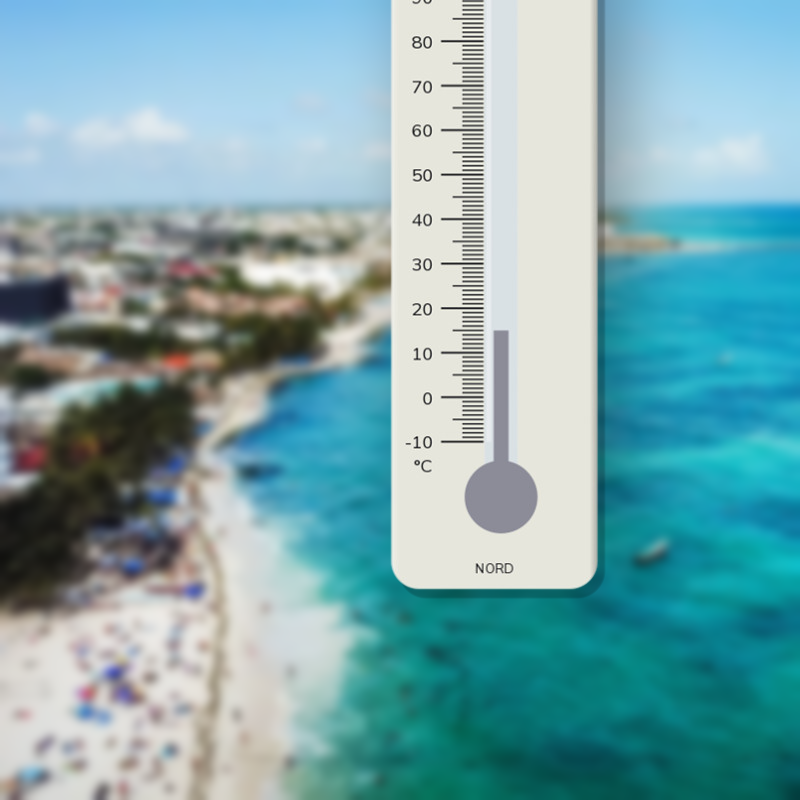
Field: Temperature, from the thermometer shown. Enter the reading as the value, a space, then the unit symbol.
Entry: 15 °C
